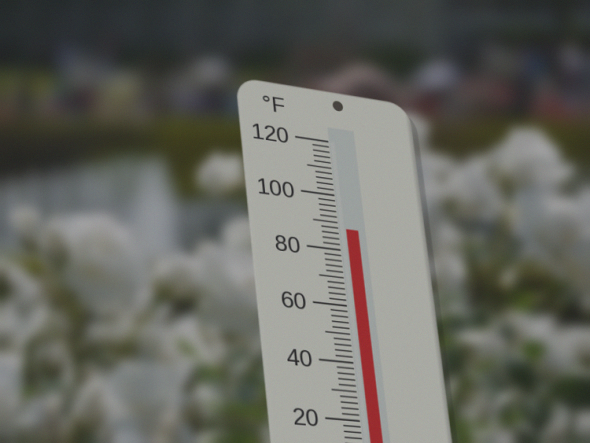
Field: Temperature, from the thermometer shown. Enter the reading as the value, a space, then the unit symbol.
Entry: 88 °F
